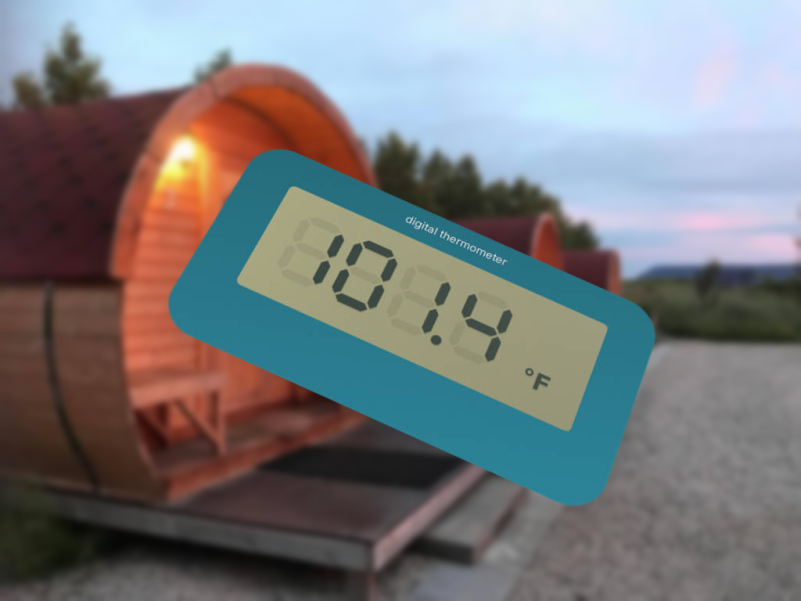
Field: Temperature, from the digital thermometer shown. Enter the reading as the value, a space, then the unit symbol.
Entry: 101.4 °F
